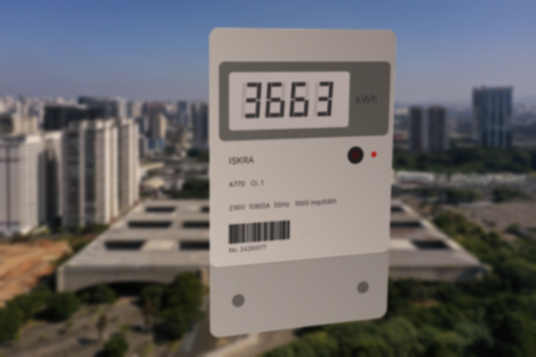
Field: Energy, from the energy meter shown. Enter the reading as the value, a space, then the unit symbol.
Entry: 3663 kWh
